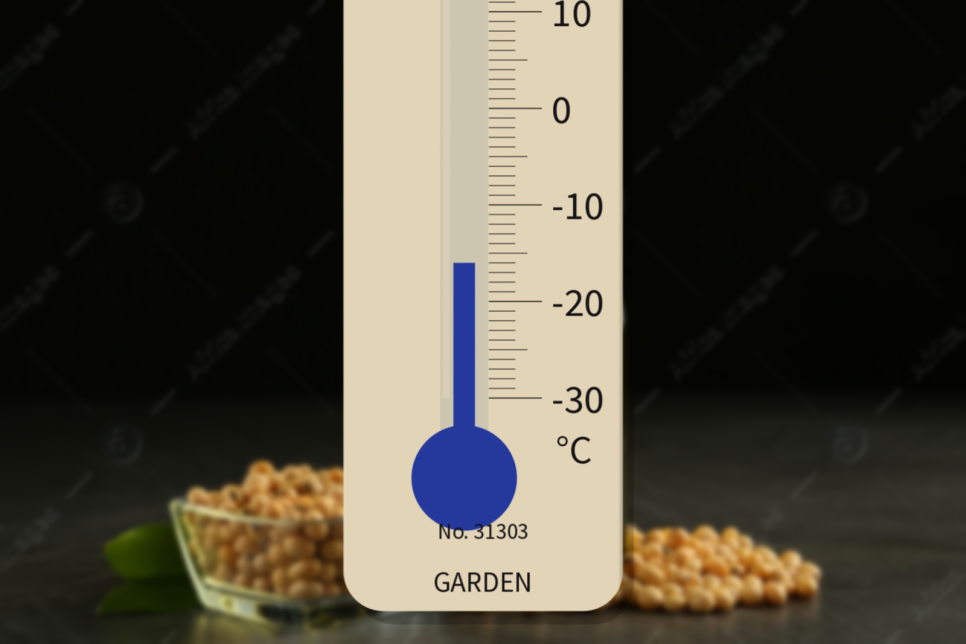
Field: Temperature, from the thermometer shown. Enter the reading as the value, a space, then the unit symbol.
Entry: -16 °C
